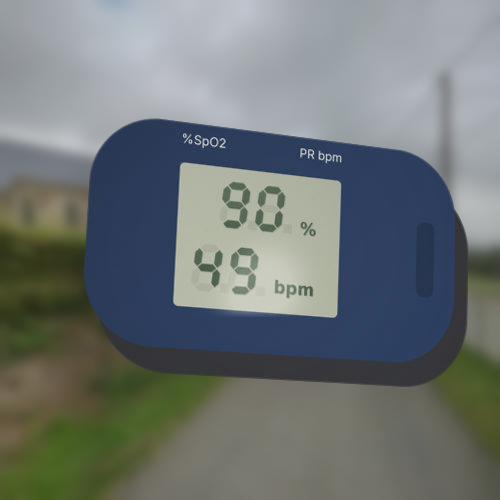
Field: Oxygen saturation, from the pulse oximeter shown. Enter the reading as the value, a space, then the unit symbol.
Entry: 90 %
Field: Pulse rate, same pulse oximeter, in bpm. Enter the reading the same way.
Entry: 49 bpm
